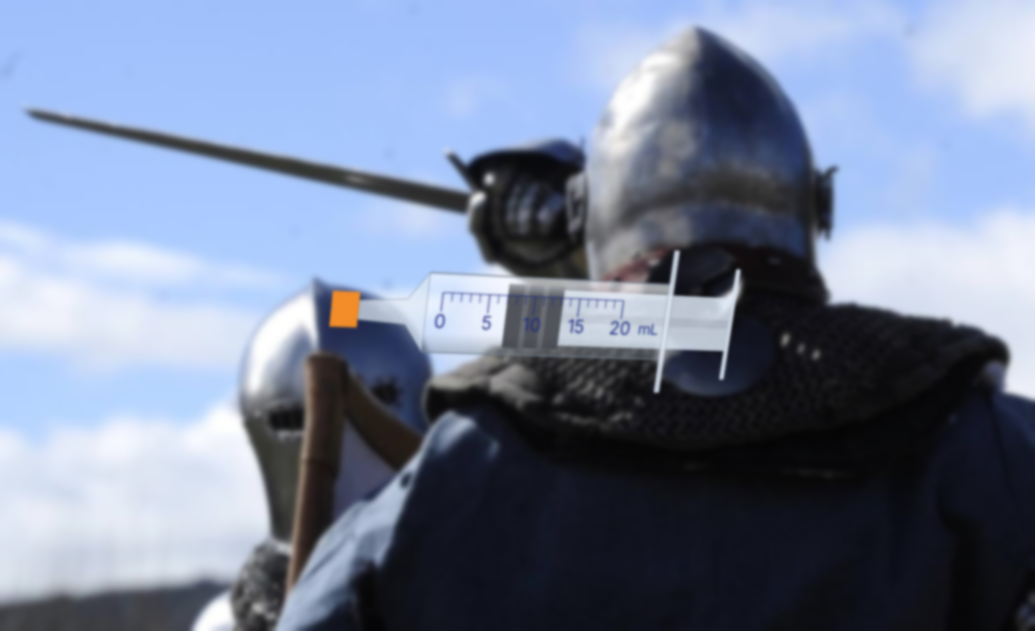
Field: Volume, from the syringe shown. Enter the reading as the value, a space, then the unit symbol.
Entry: 7 mL
